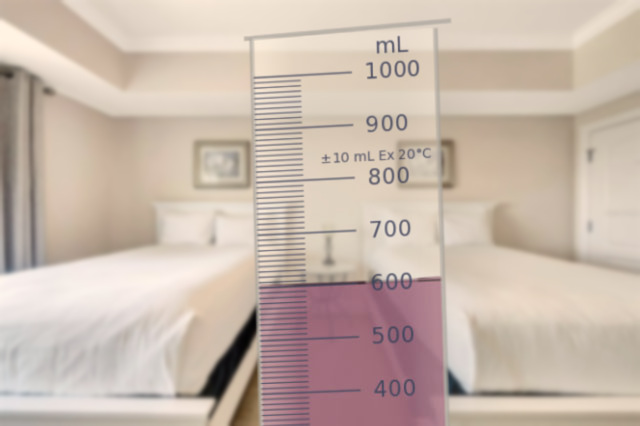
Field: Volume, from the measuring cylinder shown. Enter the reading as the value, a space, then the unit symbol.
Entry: 600 mL
